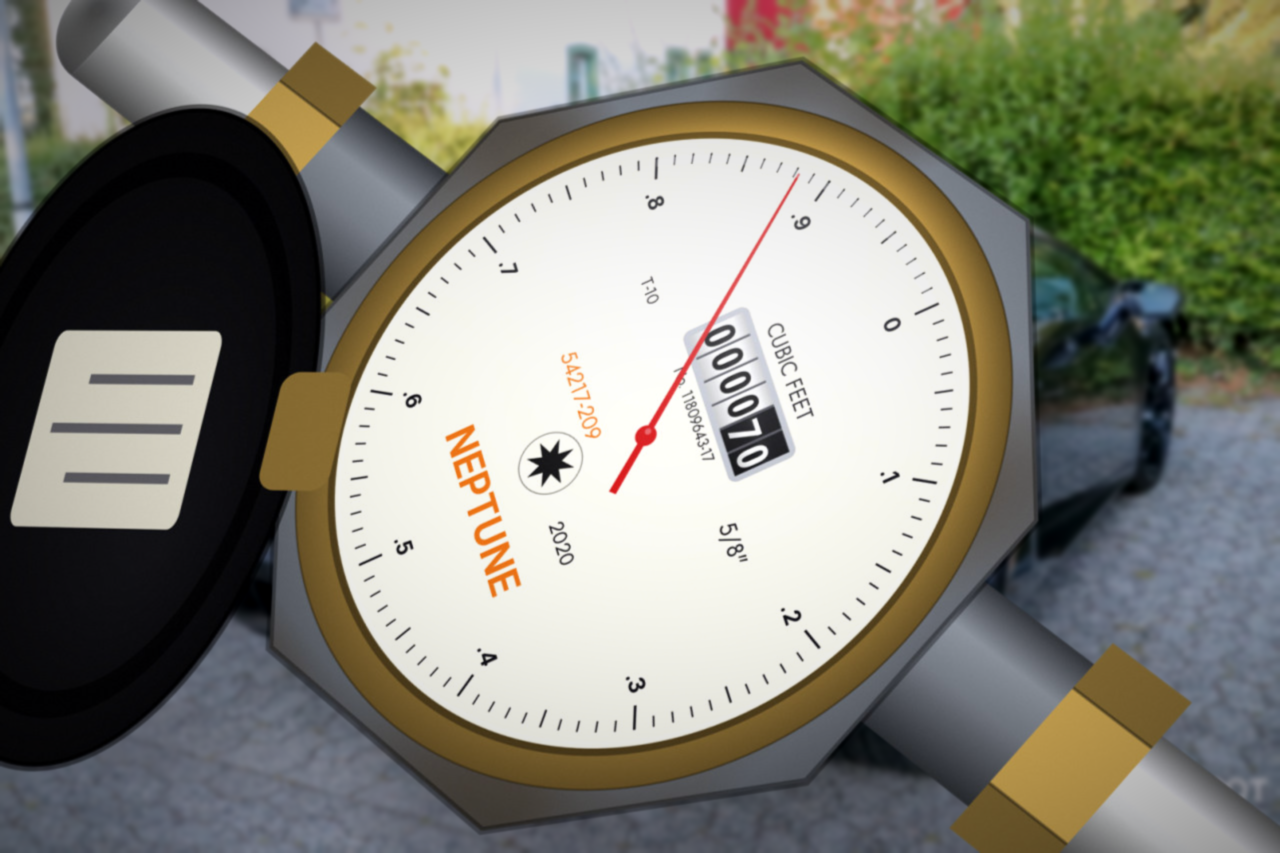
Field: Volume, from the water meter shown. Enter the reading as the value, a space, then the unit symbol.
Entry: 69.88 ft³
